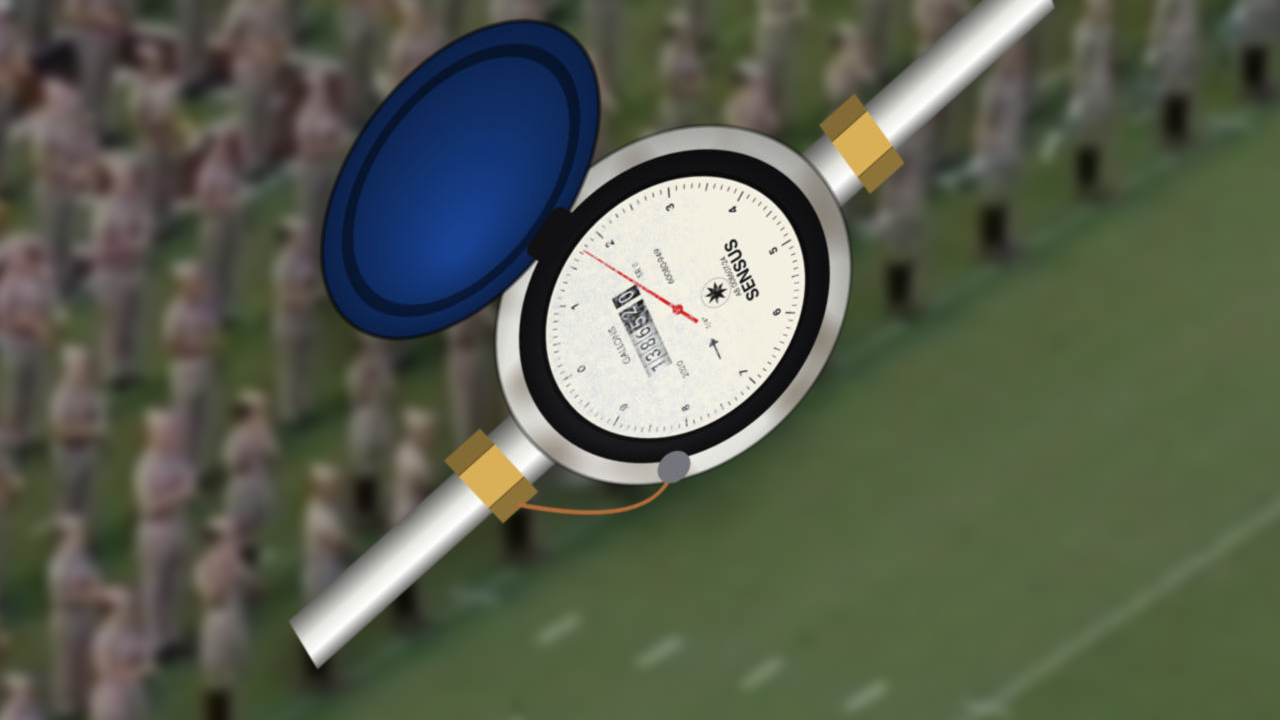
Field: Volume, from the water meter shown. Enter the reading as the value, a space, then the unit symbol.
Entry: 1386521.7 gal
